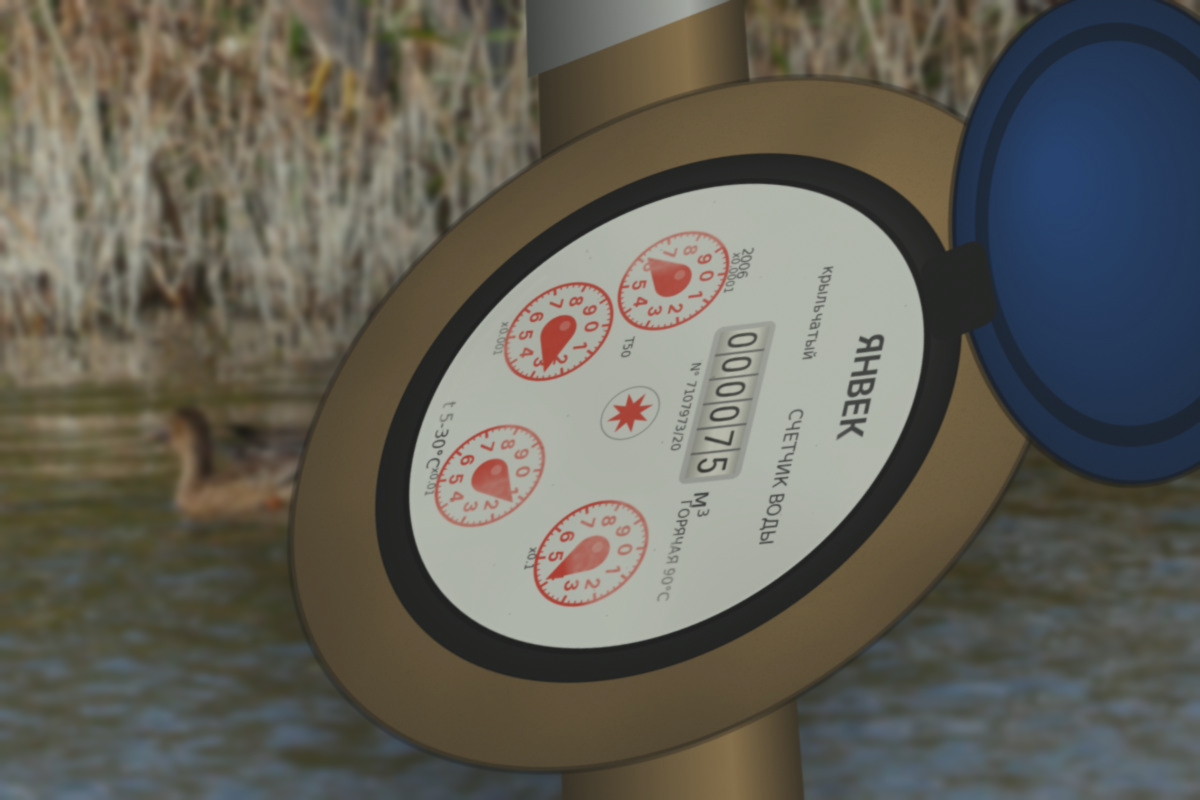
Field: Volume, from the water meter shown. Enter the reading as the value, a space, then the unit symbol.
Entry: 75.4126 m³
